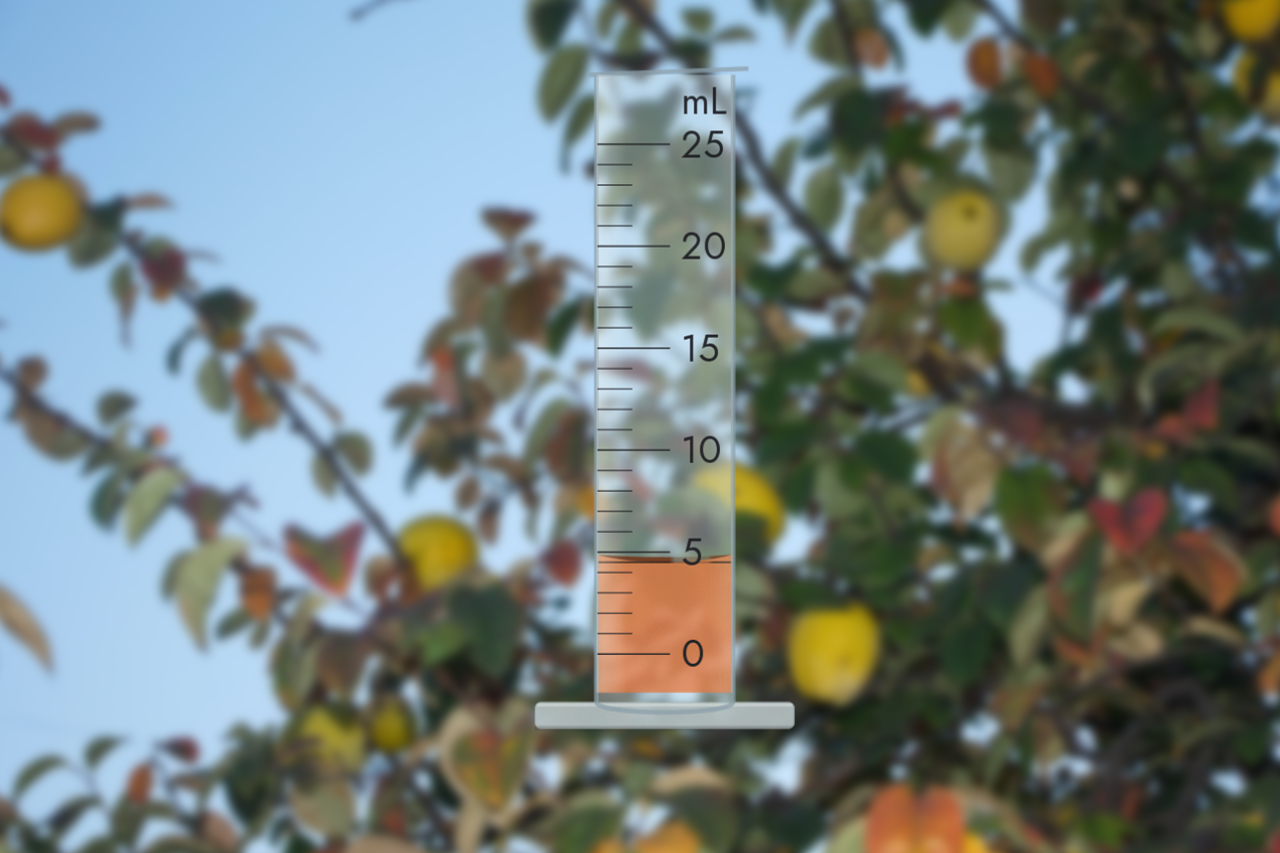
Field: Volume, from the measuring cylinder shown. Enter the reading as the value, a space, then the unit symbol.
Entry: 4.5 mL
